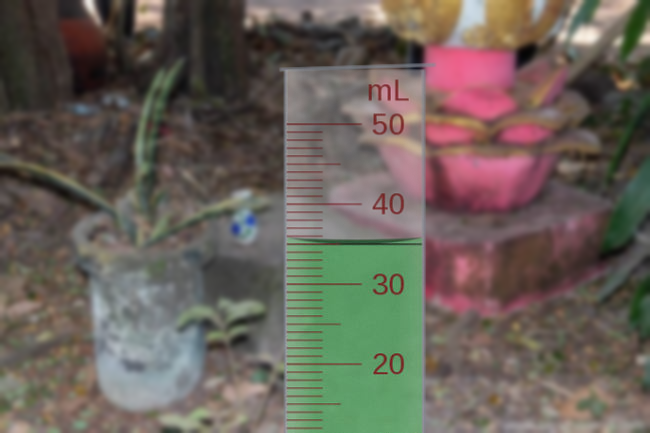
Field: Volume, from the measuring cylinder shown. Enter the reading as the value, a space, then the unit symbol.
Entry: 35 mL
